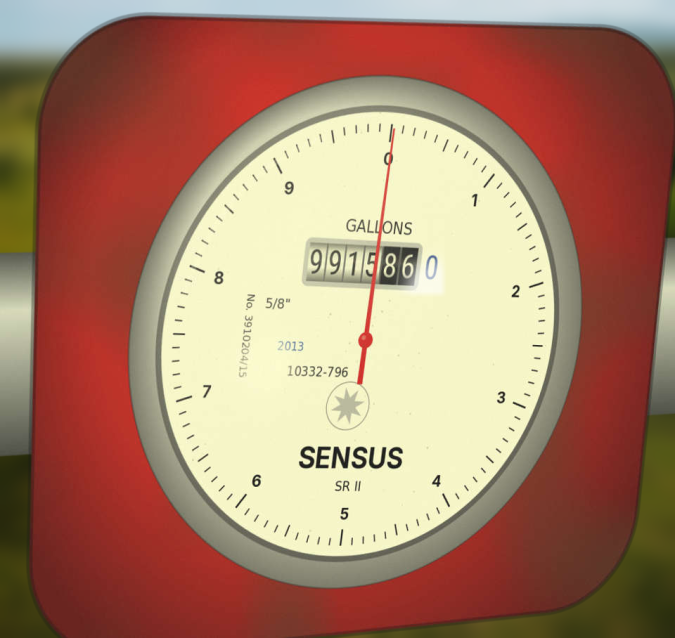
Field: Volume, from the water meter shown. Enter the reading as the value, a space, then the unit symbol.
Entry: 9915860.0 gal
